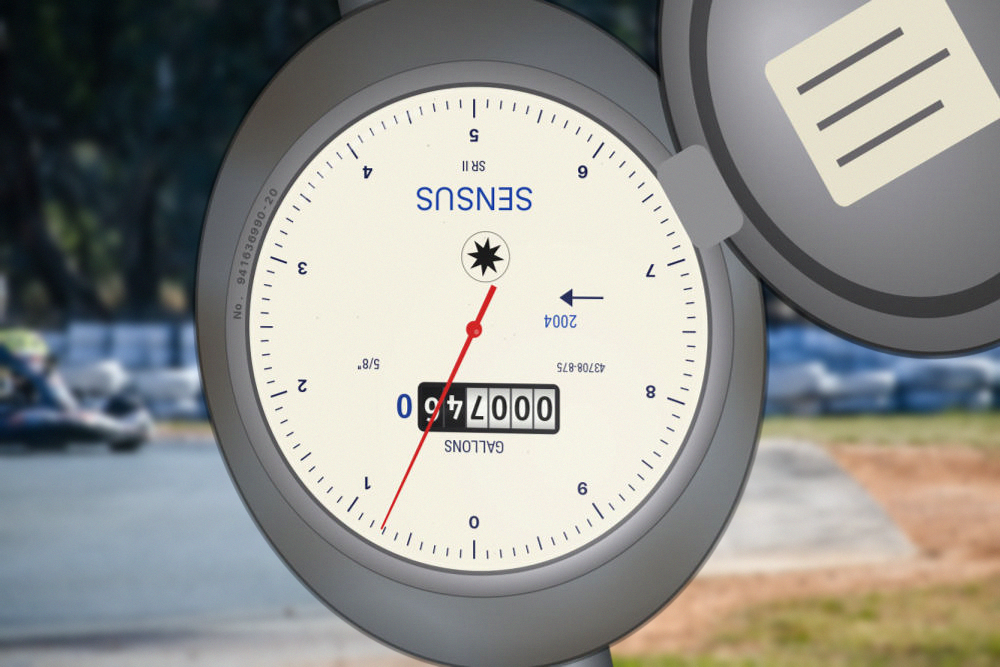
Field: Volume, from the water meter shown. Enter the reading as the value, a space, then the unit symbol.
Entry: 7460.7 gal
